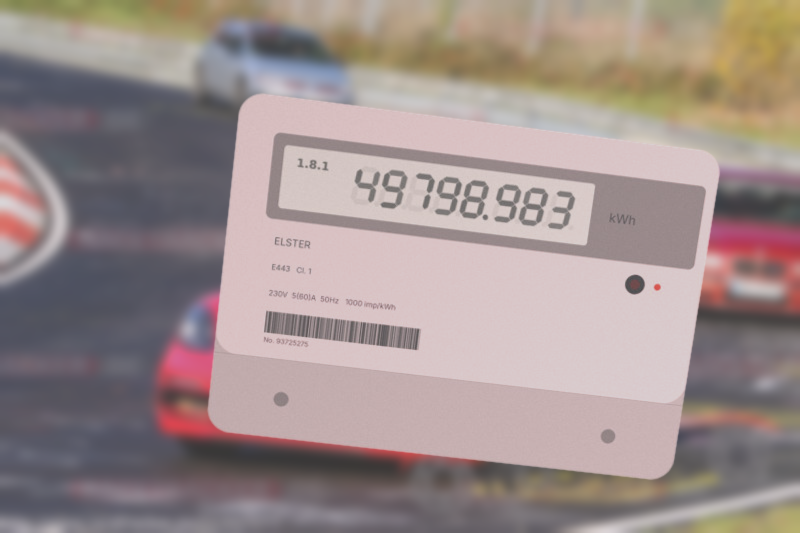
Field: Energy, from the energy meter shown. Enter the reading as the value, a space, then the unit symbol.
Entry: 49798.983 kWh
